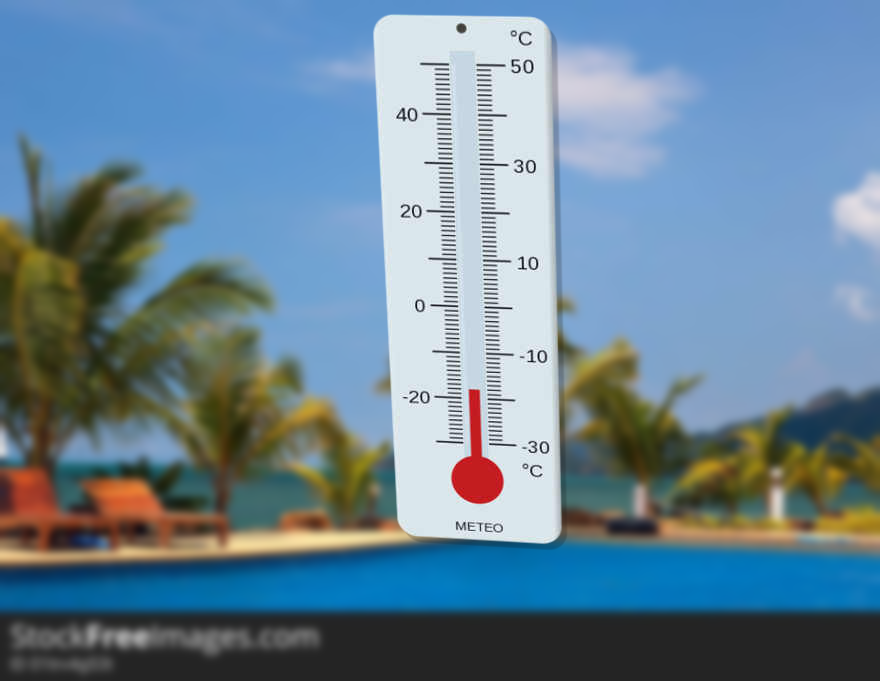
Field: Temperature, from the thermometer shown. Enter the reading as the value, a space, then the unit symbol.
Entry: -18 °C
